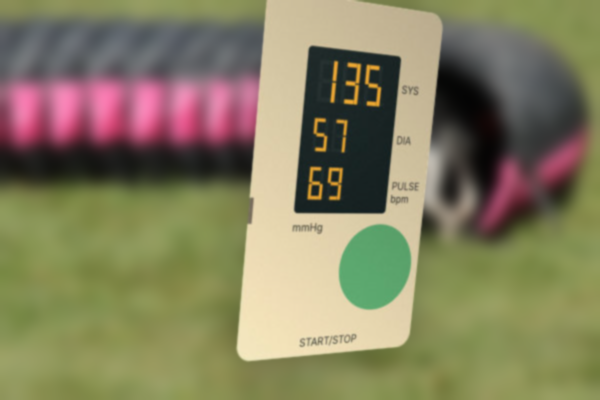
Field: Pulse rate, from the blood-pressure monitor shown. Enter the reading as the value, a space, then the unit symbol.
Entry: 69 bpm
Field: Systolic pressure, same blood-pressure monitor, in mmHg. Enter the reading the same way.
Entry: 135 mmHg
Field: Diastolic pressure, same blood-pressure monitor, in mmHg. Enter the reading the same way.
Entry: 57 mmHg
